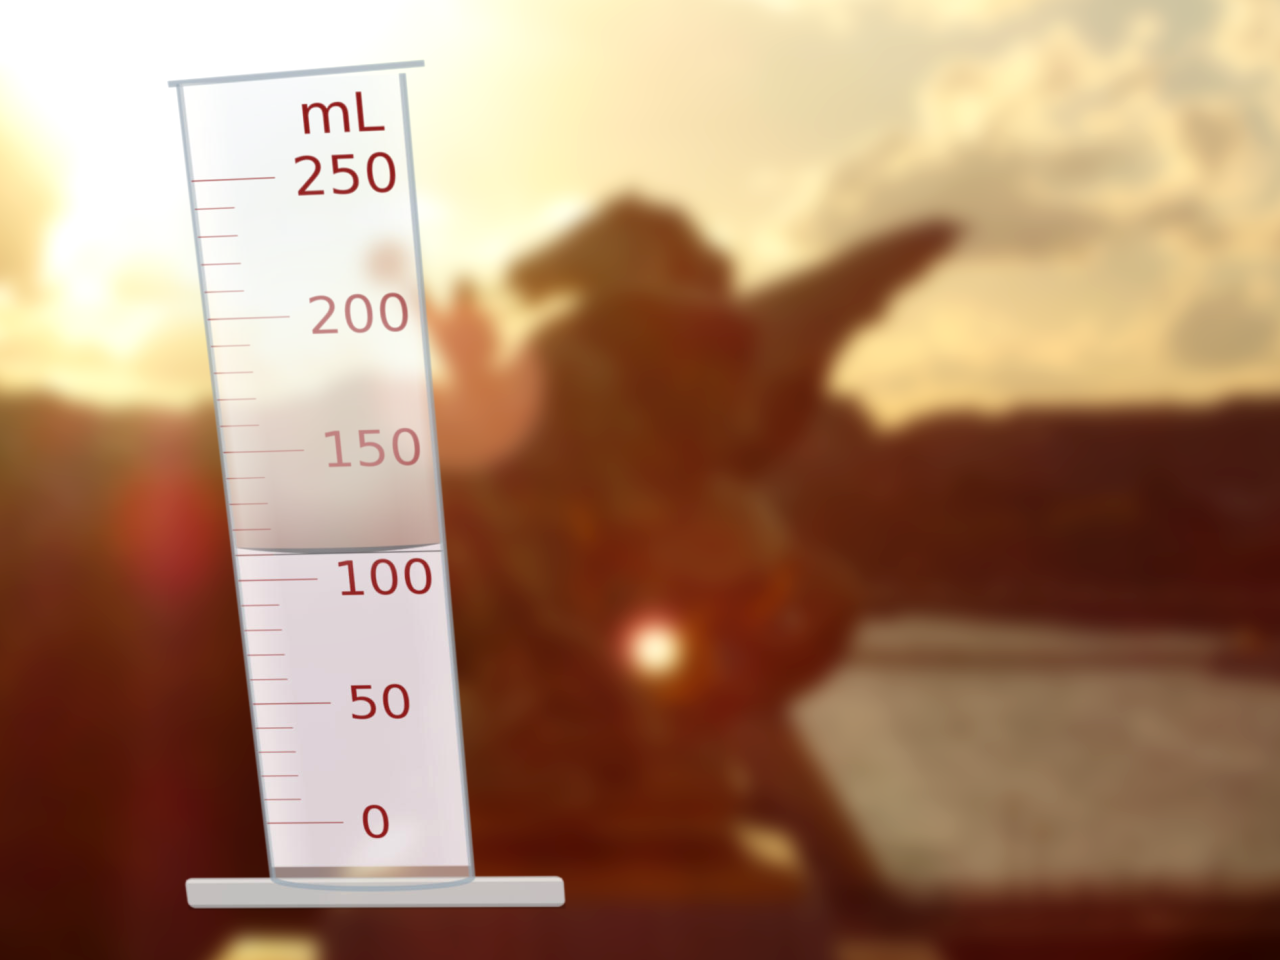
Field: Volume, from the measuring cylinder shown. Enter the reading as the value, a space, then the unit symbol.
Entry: 110 mL
